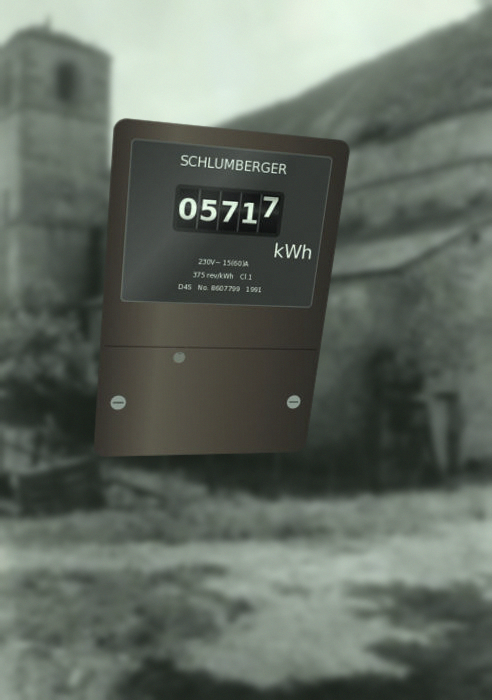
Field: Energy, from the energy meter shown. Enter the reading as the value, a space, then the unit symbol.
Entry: 5717 kWh
